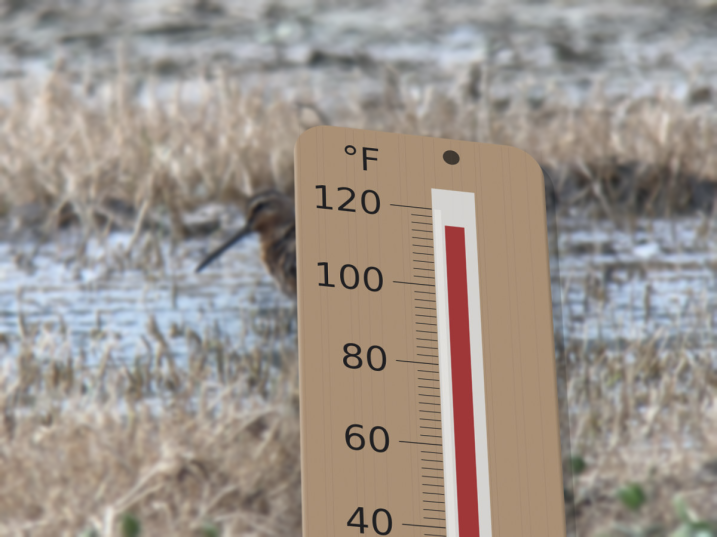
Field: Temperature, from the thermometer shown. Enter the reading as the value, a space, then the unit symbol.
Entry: 116 °F
